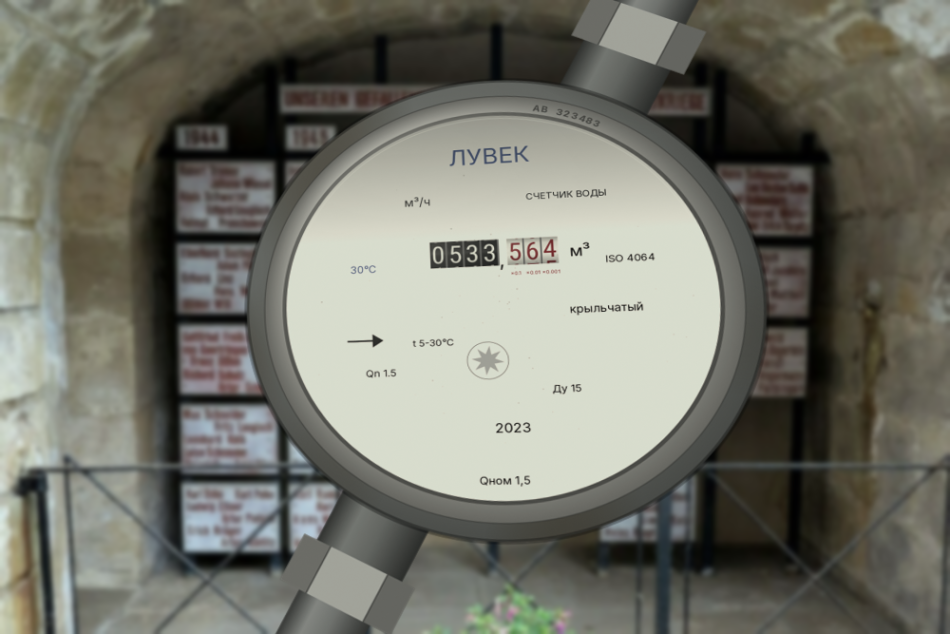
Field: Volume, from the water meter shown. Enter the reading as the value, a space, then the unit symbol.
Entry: 533.564 m³
